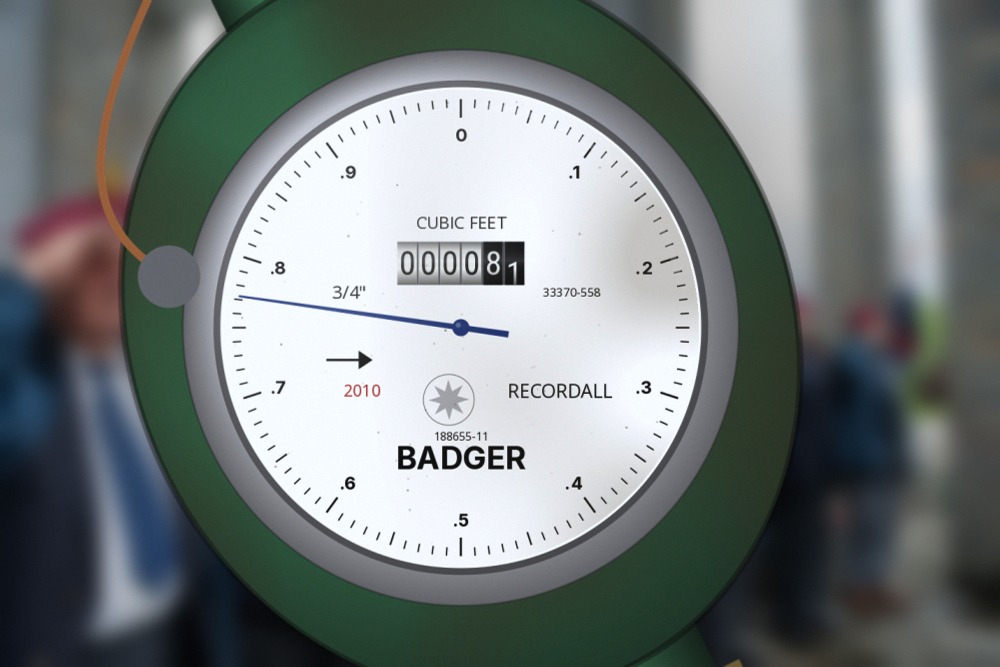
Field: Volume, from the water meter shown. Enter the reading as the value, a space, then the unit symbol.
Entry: 80.77 ft³
